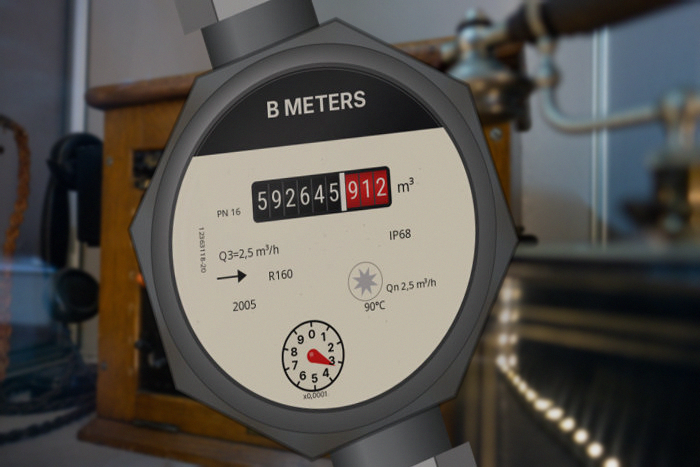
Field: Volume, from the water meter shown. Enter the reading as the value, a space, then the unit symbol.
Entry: 592645.9123 m³
